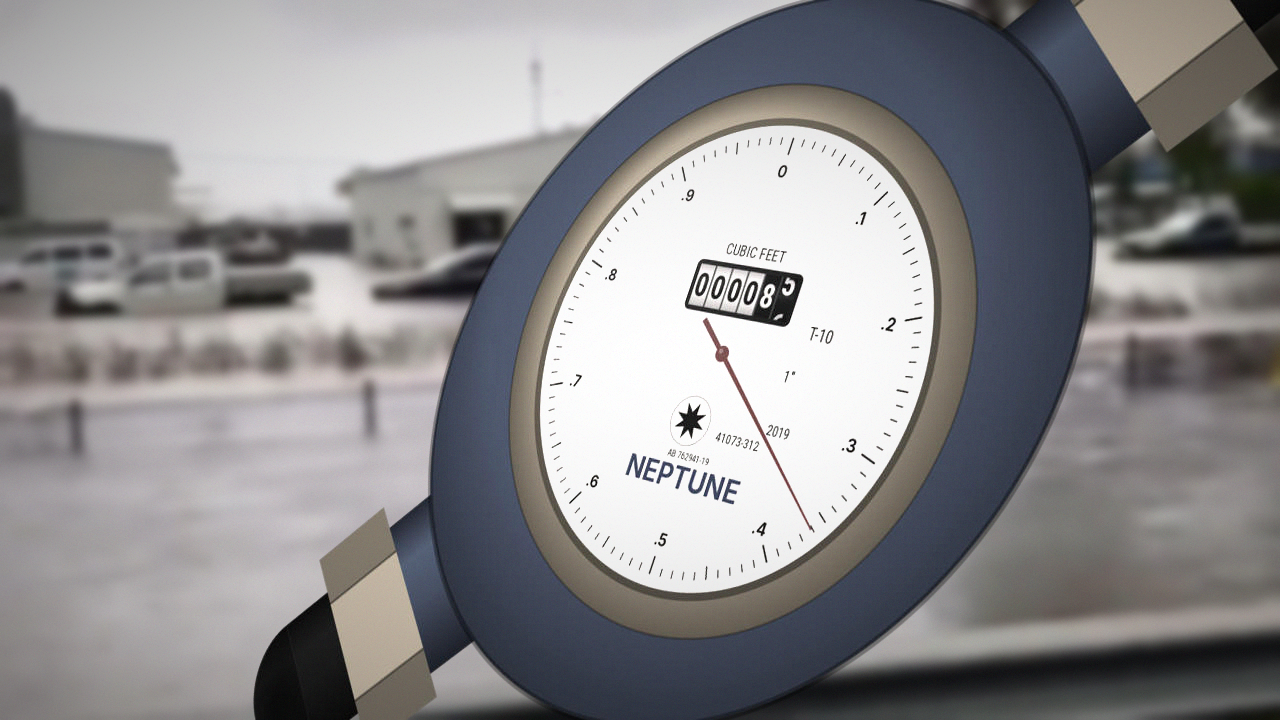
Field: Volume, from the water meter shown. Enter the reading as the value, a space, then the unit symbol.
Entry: 85.36 ft³
